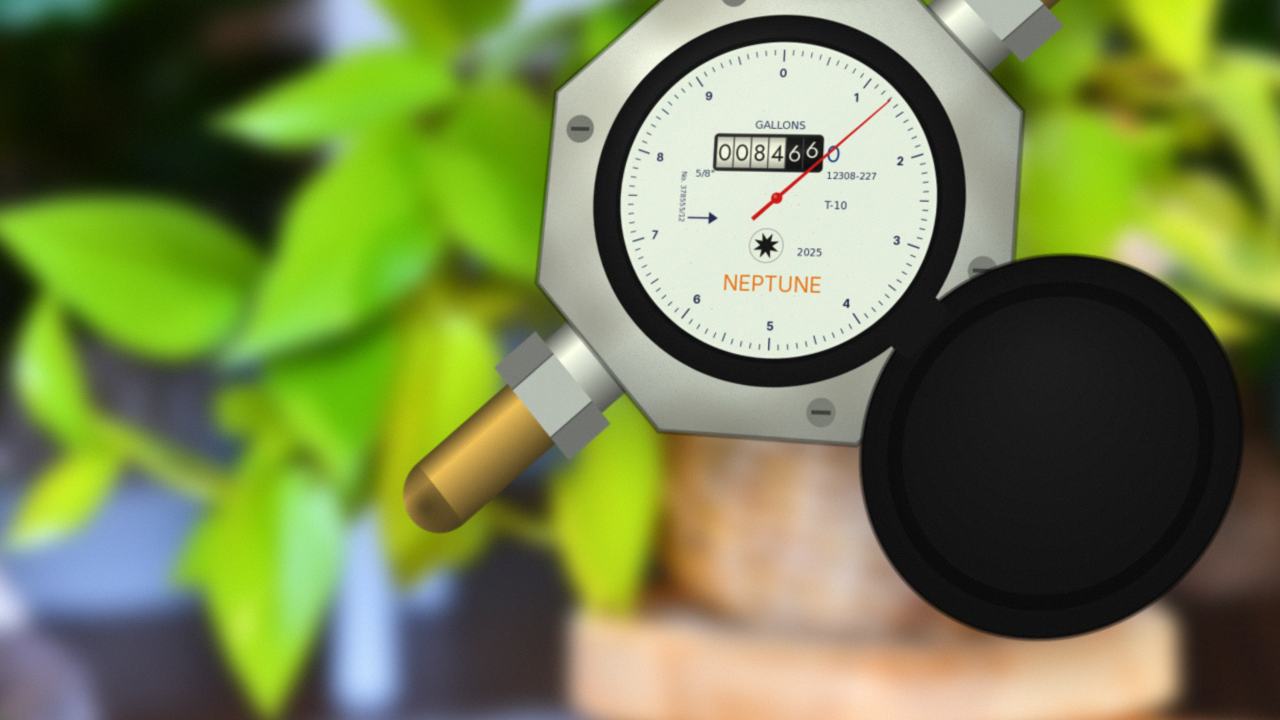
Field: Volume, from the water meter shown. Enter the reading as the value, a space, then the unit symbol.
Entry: 84661.3 gal
